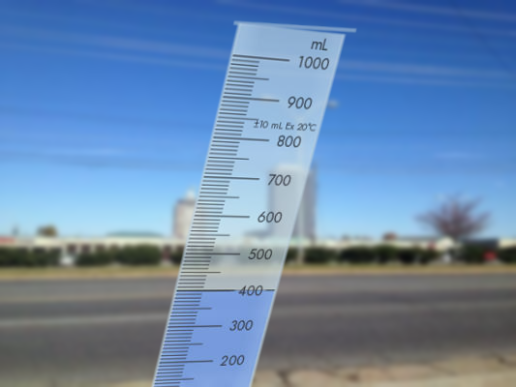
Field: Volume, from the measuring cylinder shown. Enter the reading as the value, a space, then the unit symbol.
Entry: 400 mL
